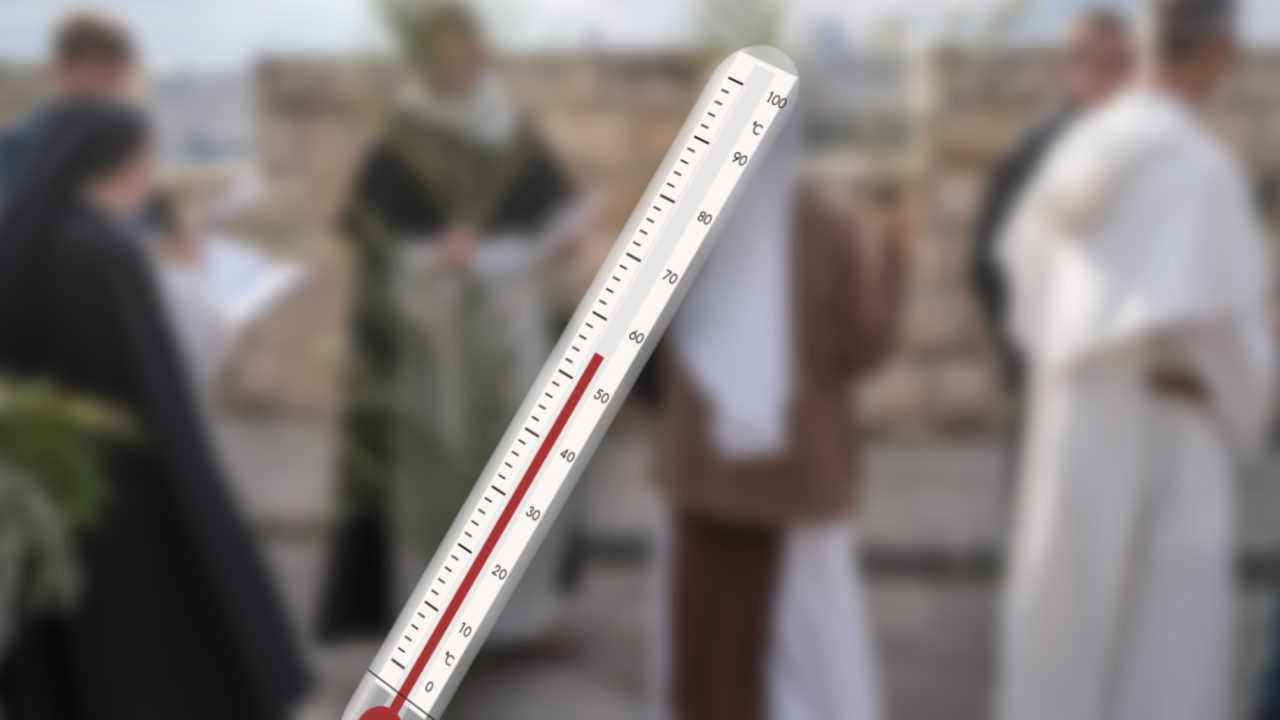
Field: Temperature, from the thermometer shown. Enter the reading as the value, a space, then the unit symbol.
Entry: 55 °C
